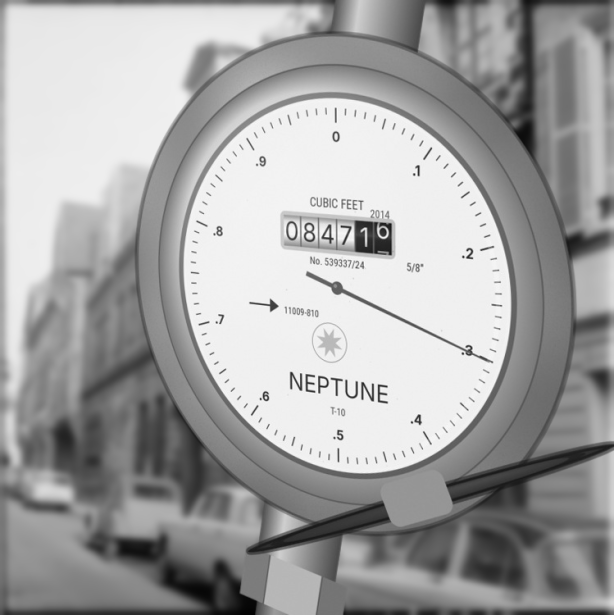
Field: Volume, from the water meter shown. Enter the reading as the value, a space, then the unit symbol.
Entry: 84716.30 ft³
